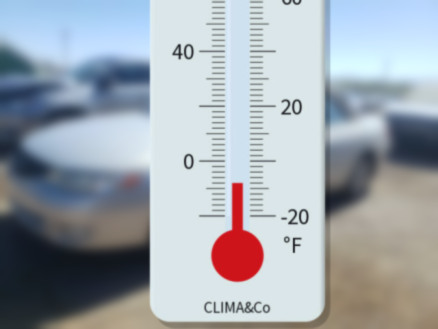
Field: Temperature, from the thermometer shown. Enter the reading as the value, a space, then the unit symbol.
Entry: -8 °F
